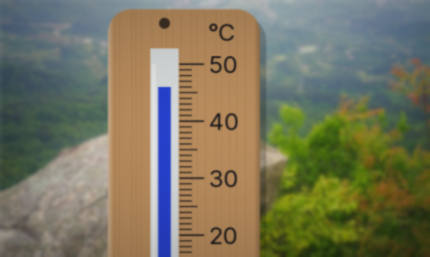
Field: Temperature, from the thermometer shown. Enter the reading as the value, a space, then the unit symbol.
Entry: 46 °C
